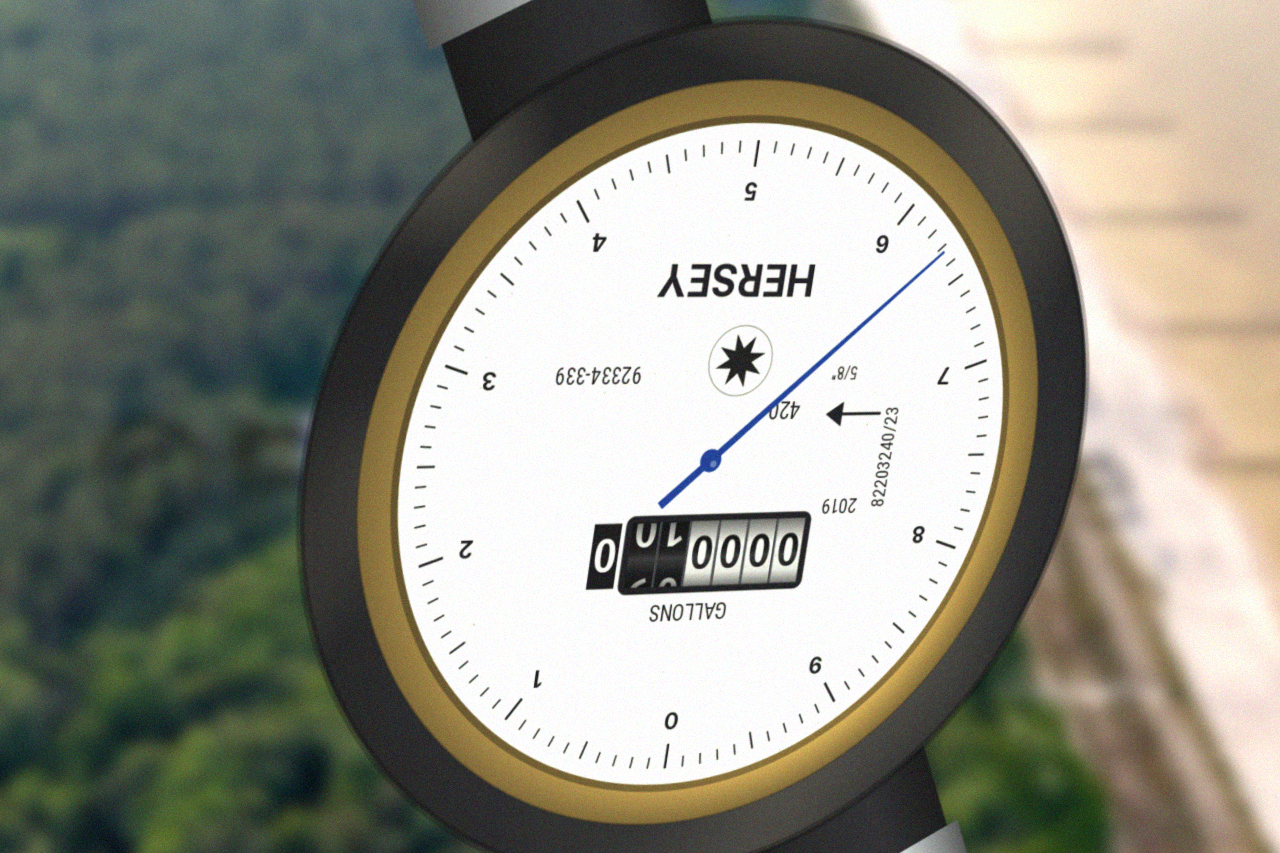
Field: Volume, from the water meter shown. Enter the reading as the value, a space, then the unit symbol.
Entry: 96.3 gal
